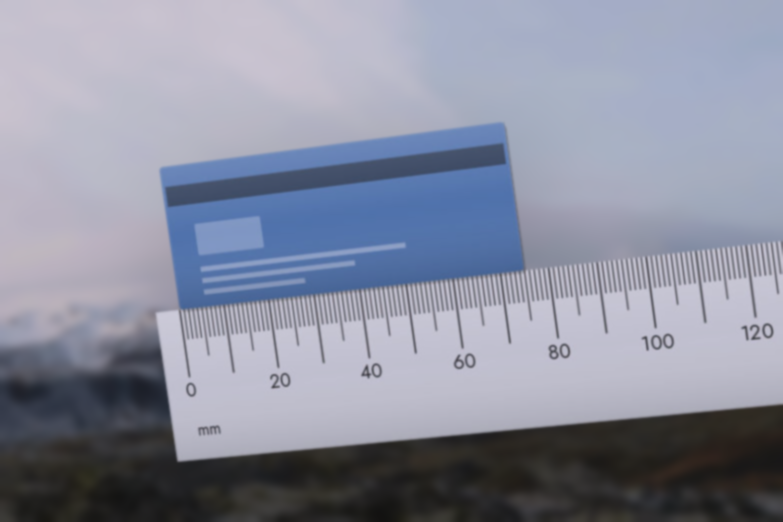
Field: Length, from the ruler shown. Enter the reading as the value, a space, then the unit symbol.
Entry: 75 mm
